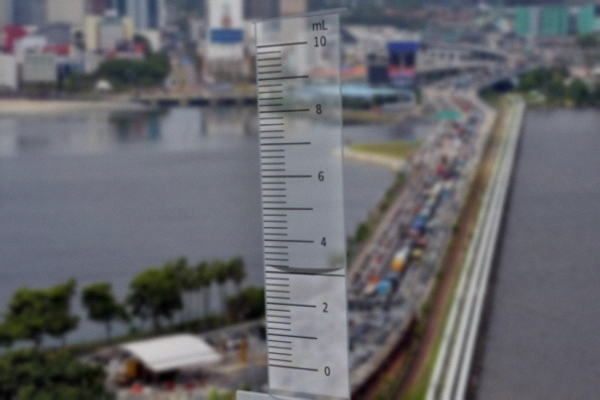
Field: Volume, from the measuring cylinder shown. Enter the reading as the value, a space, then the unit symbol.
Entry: 3 mL
